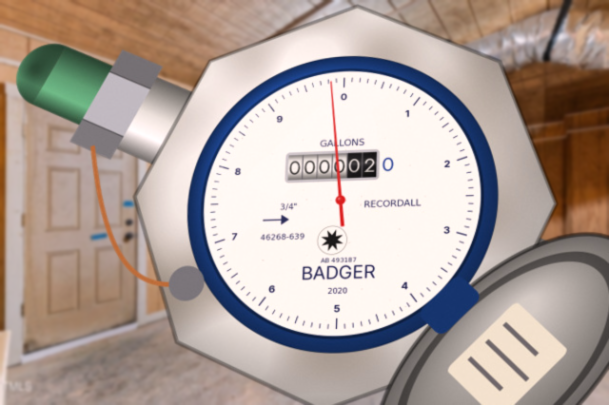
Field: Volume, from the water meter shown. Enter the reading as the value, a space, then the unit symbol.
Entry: 19.8 gal
